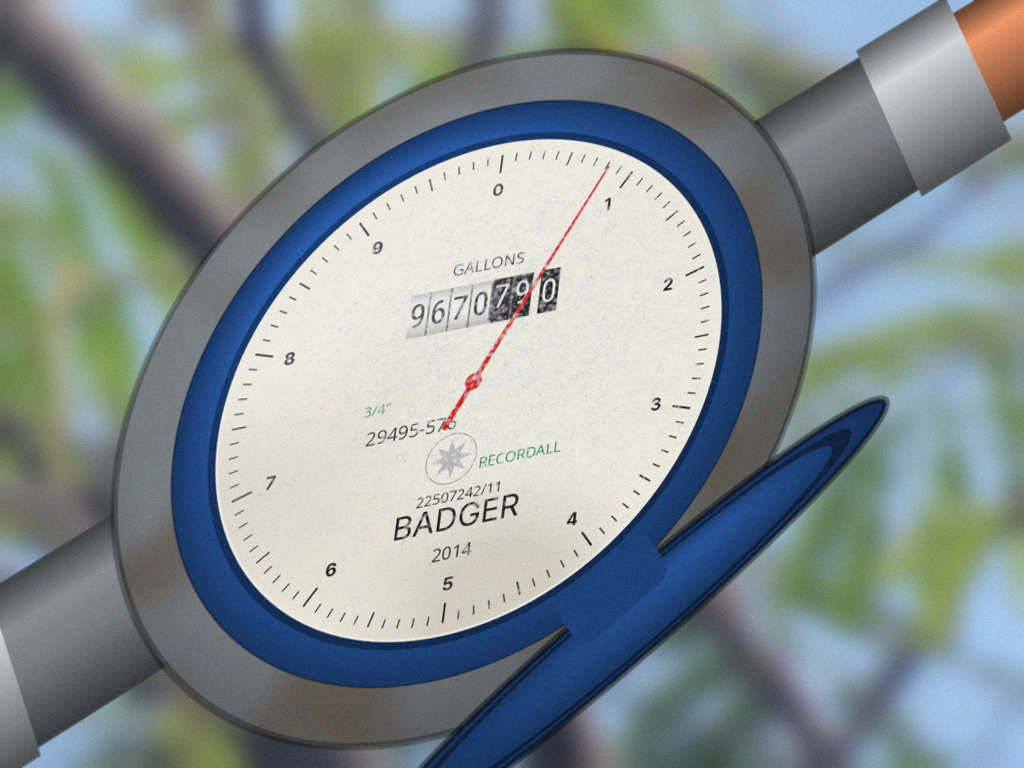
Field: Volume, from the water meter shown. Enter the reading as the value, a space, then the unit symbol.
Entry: 9670790.8 gal
